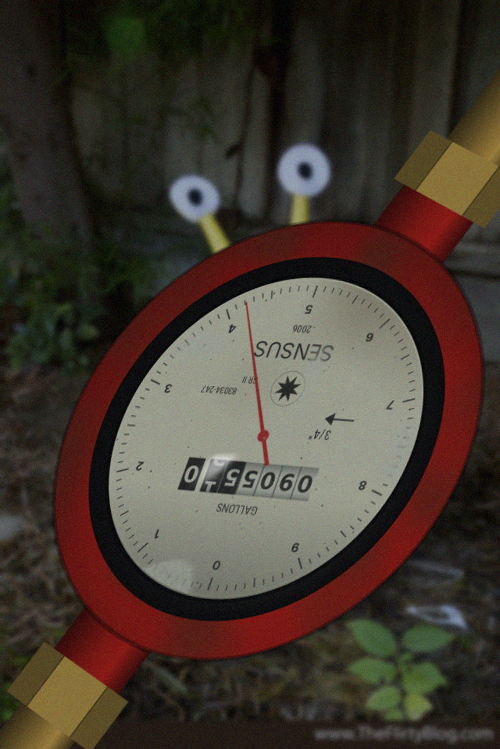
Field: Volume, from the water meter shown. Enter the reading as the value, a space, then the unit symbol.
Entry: 905514.2 gal
